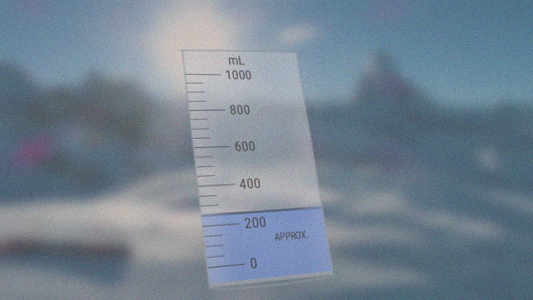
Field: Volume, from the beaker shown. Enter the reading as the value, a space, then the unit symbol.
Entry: 250 mL
